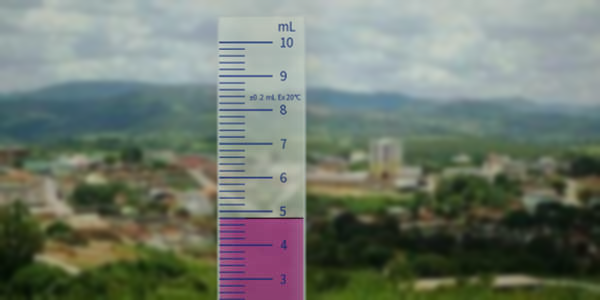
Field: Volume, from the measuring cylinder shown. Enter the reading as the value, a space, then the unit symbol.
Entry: 4.8 mL
